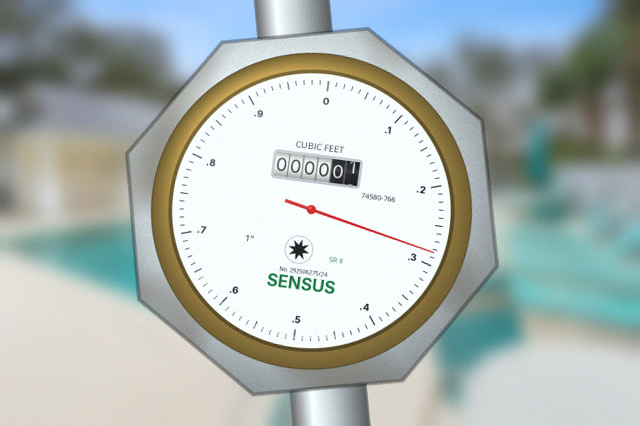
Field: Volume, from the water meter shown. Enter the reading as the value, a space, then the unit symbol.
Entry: 1.28 ft³
